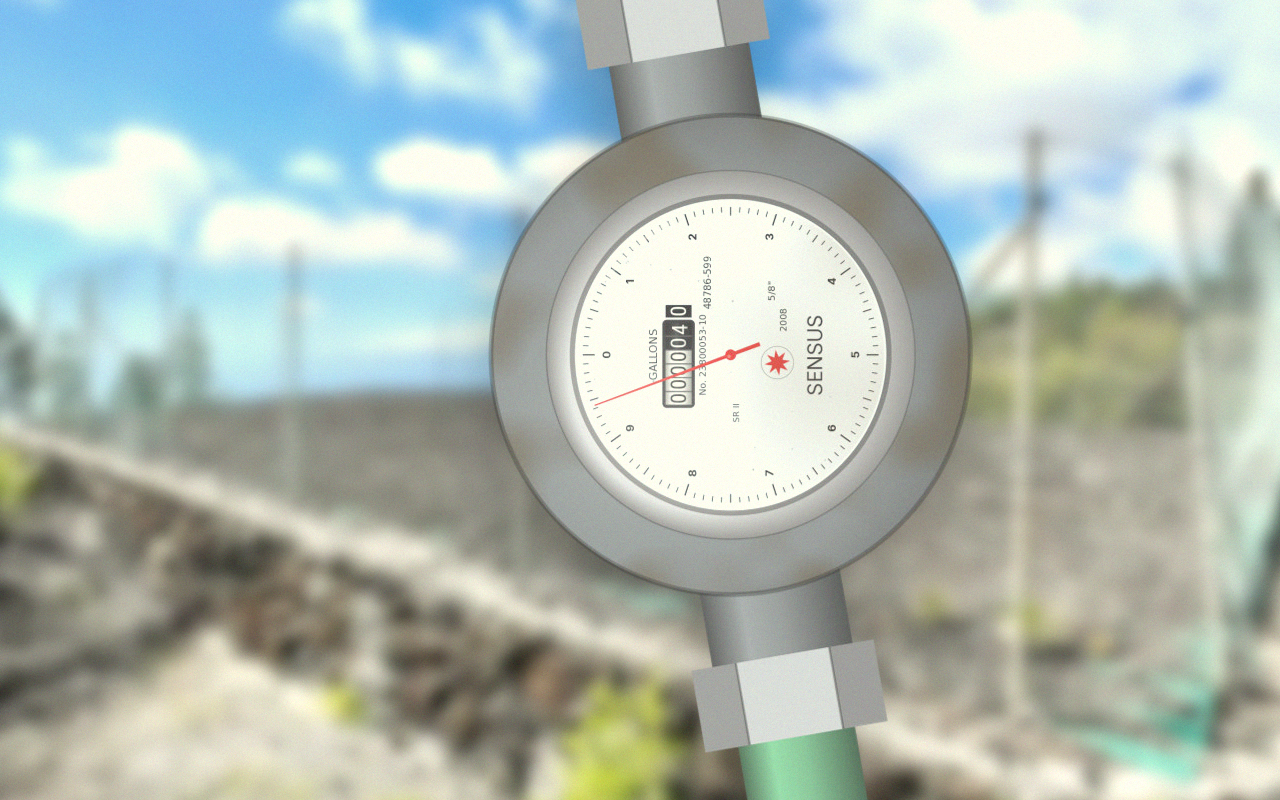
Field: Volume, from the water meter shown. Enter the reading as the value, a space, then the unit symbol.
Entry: 39.4 gal
